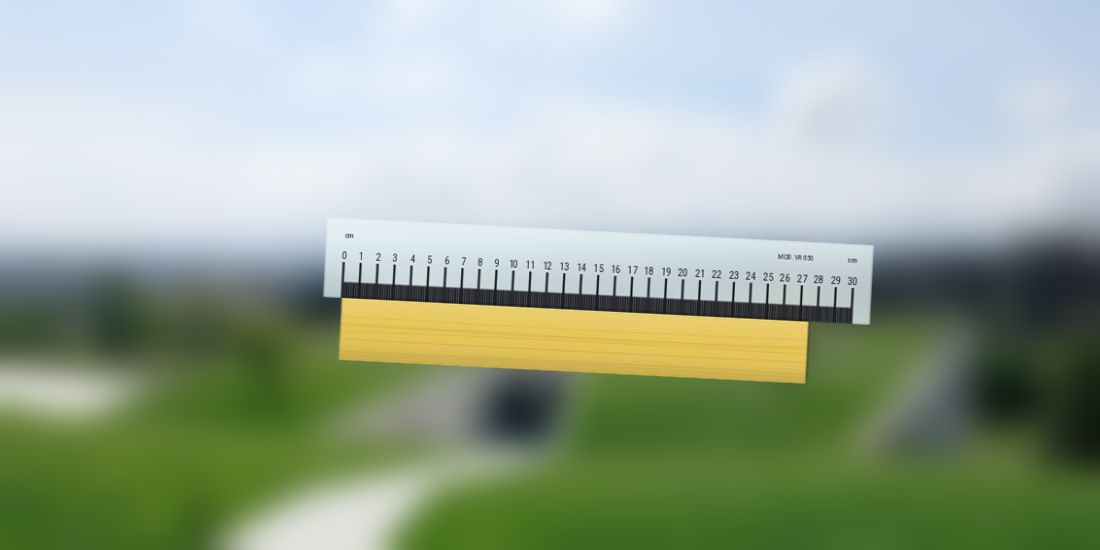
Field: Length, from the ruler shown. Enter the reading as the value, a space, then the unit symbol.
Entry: 27.5 cm
